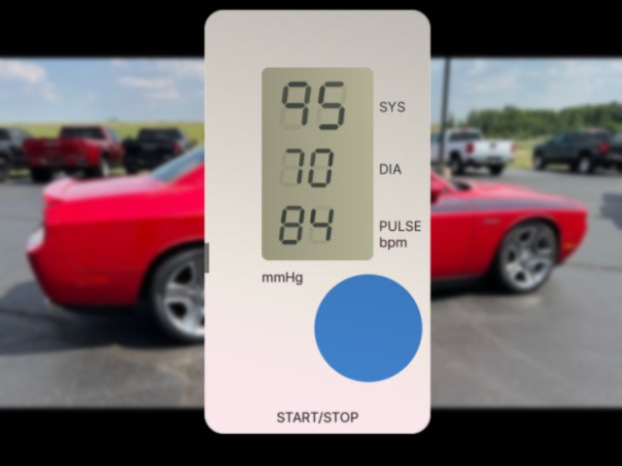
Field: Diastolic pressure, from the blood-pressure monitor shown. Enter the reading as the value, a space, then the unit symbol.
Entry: 70 mmHg
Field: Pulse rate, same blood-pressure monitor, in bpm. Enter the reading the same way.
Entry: 84 bpm
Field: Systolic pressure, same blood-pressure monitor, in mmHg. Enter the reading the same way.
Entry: 95 mmHg
